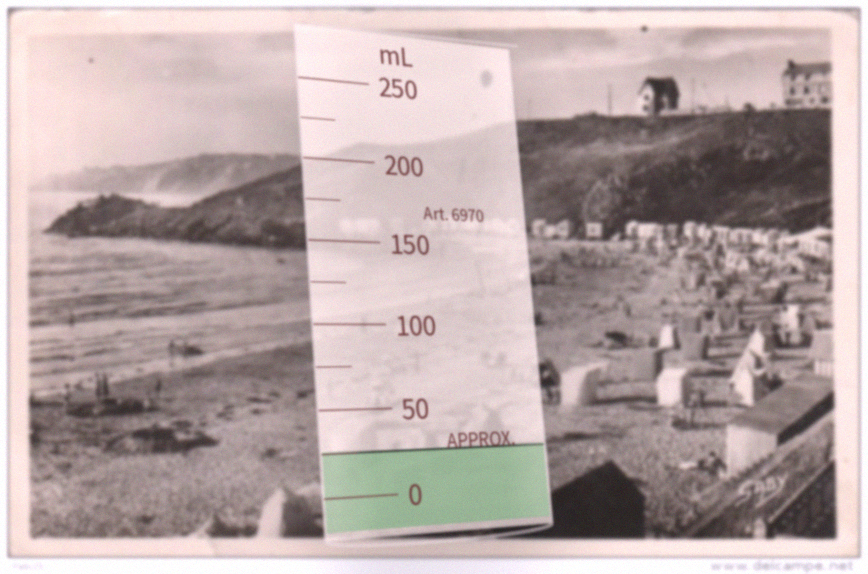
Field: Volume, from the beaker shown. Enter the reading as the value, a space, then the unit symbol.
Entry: 25 mL
